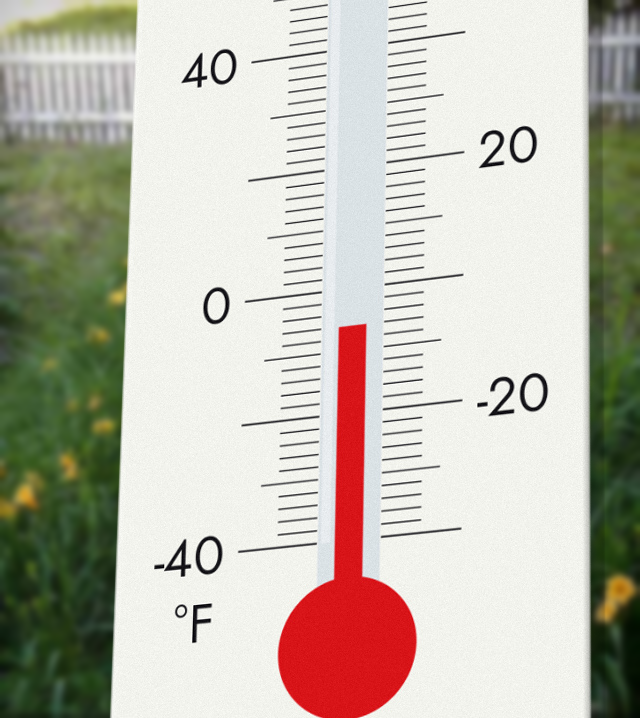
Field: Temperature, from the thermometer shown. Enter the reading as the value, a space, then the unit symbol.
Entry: -6 °F
